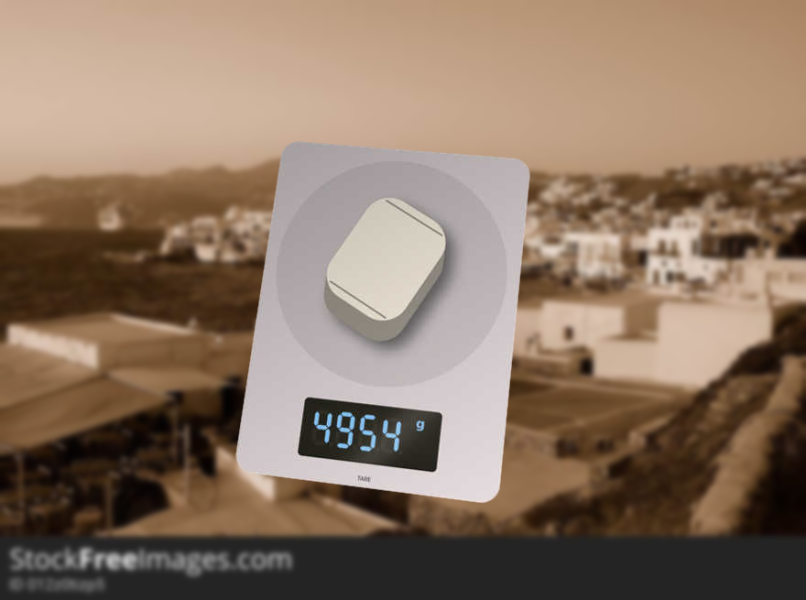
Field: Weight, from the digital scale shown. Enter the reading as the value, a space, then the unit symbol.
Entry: 4954 g
